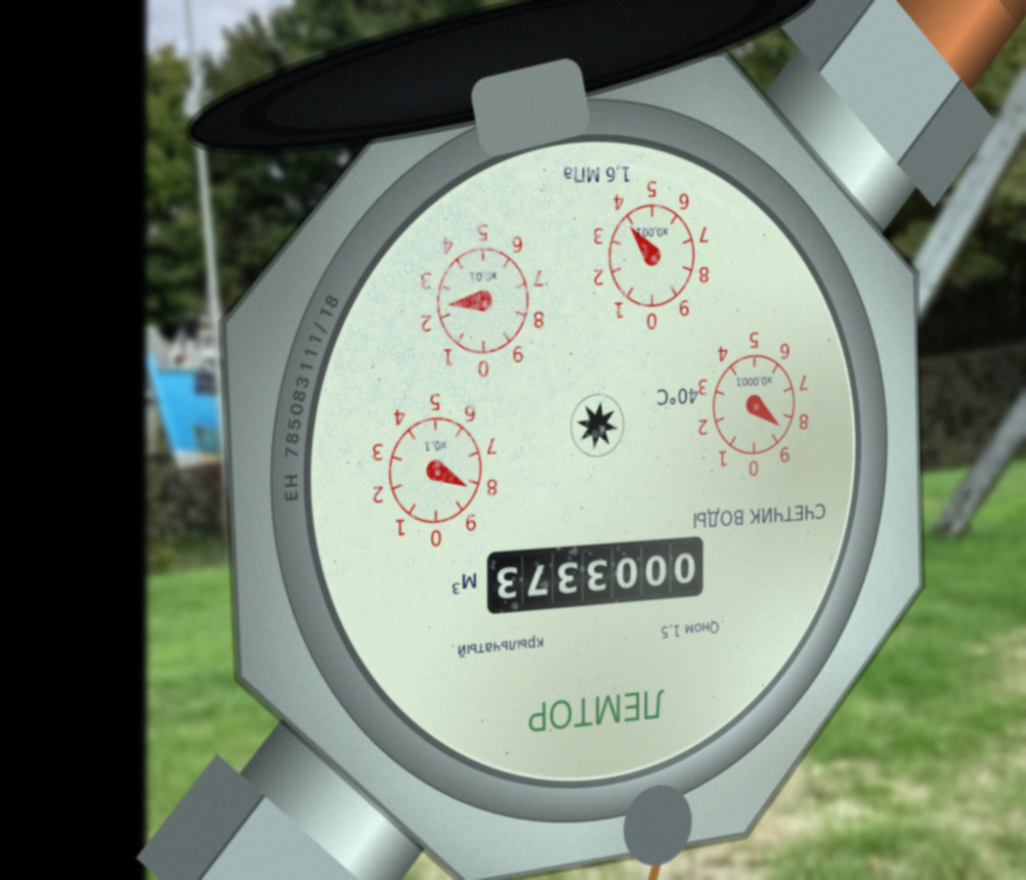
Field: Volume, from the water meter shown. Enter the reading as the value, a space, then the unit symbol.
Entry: 3373.8238 m³
